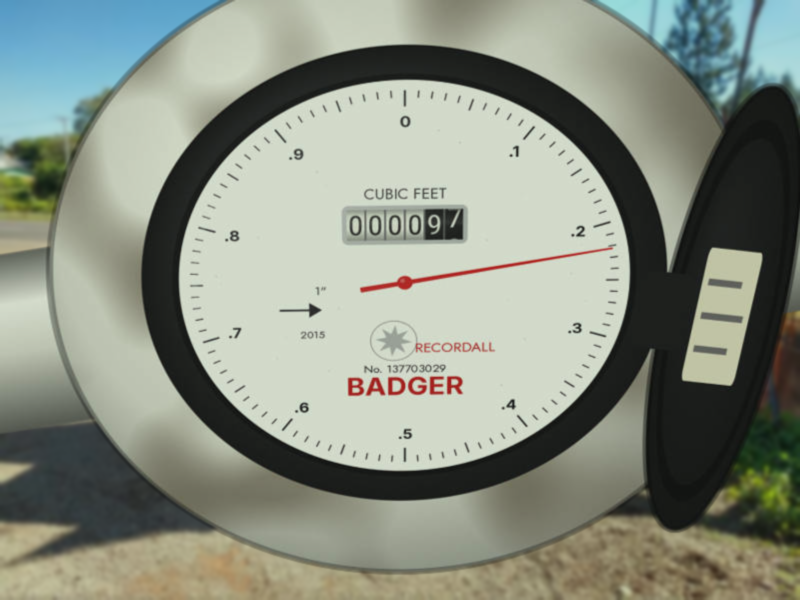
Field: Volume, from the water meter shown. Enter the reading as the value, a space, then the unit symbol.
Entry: 97.22 ft³
